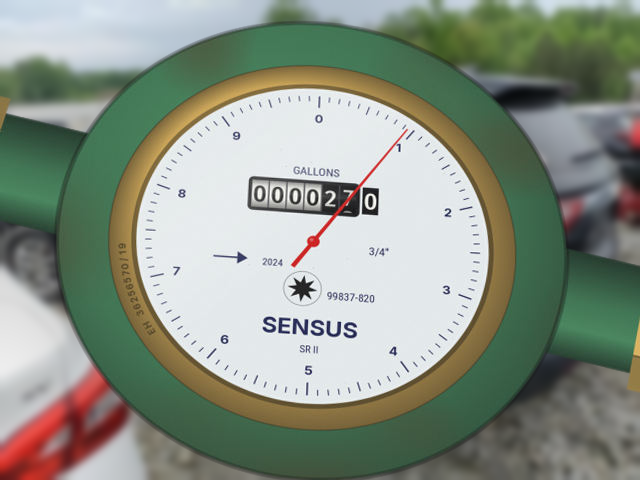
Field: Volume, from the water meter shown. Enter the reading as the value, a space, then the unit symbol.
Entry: 270.9 gal
